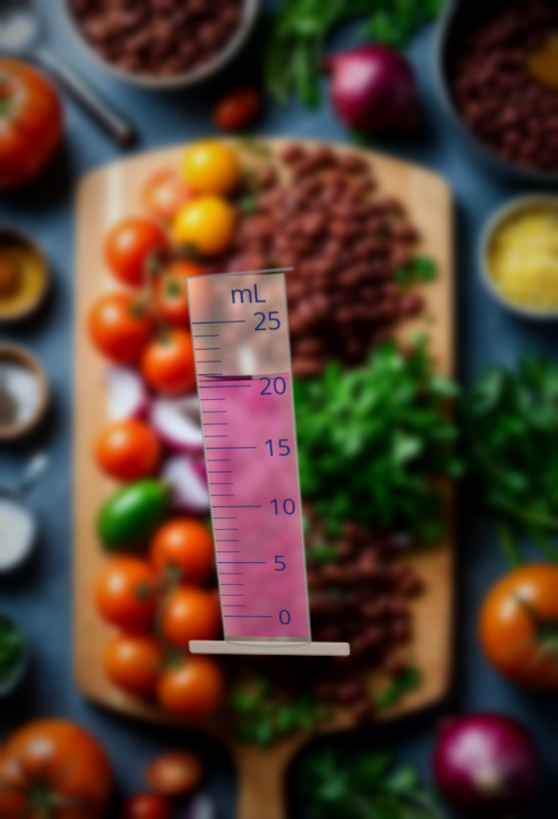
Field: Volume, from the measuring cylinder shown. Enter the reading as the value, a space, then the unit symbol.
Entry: 20.5 mL
